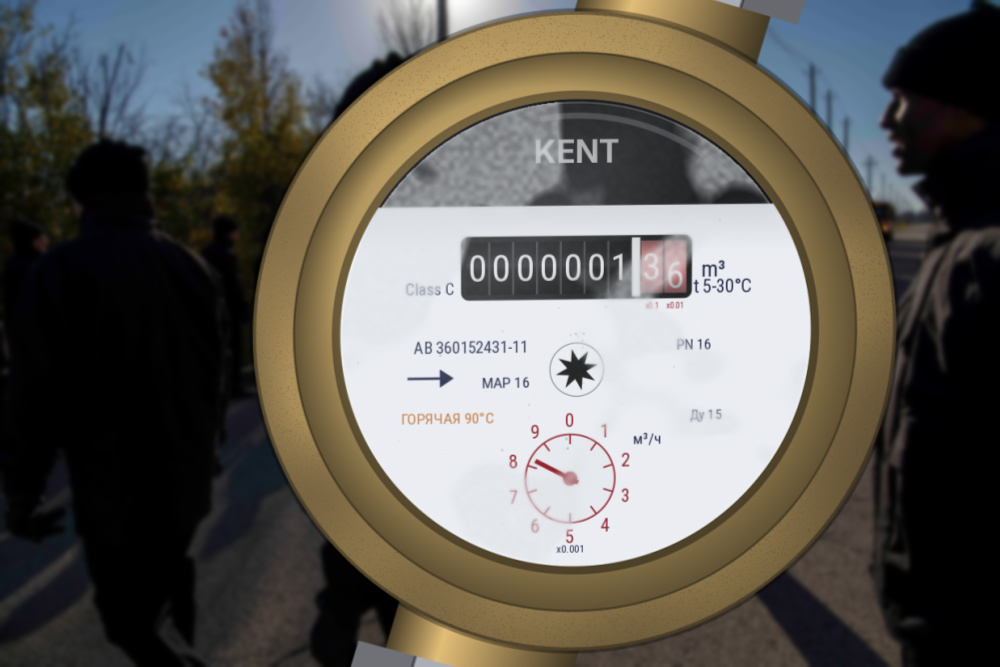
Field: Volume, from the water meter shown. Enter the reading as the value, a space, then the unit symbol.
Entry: 1.358 m³
